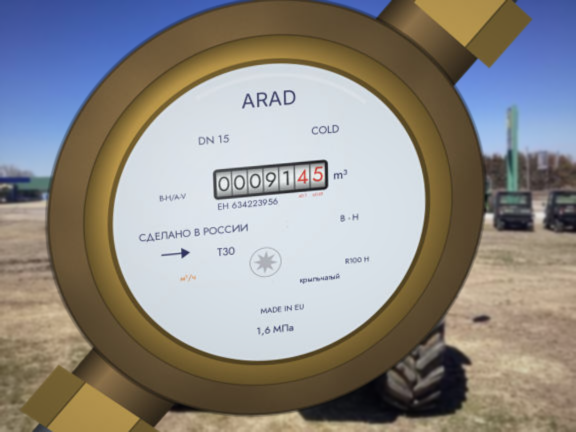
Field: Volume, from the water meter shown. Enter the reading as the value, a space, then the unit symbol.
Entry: 91.45 m³
